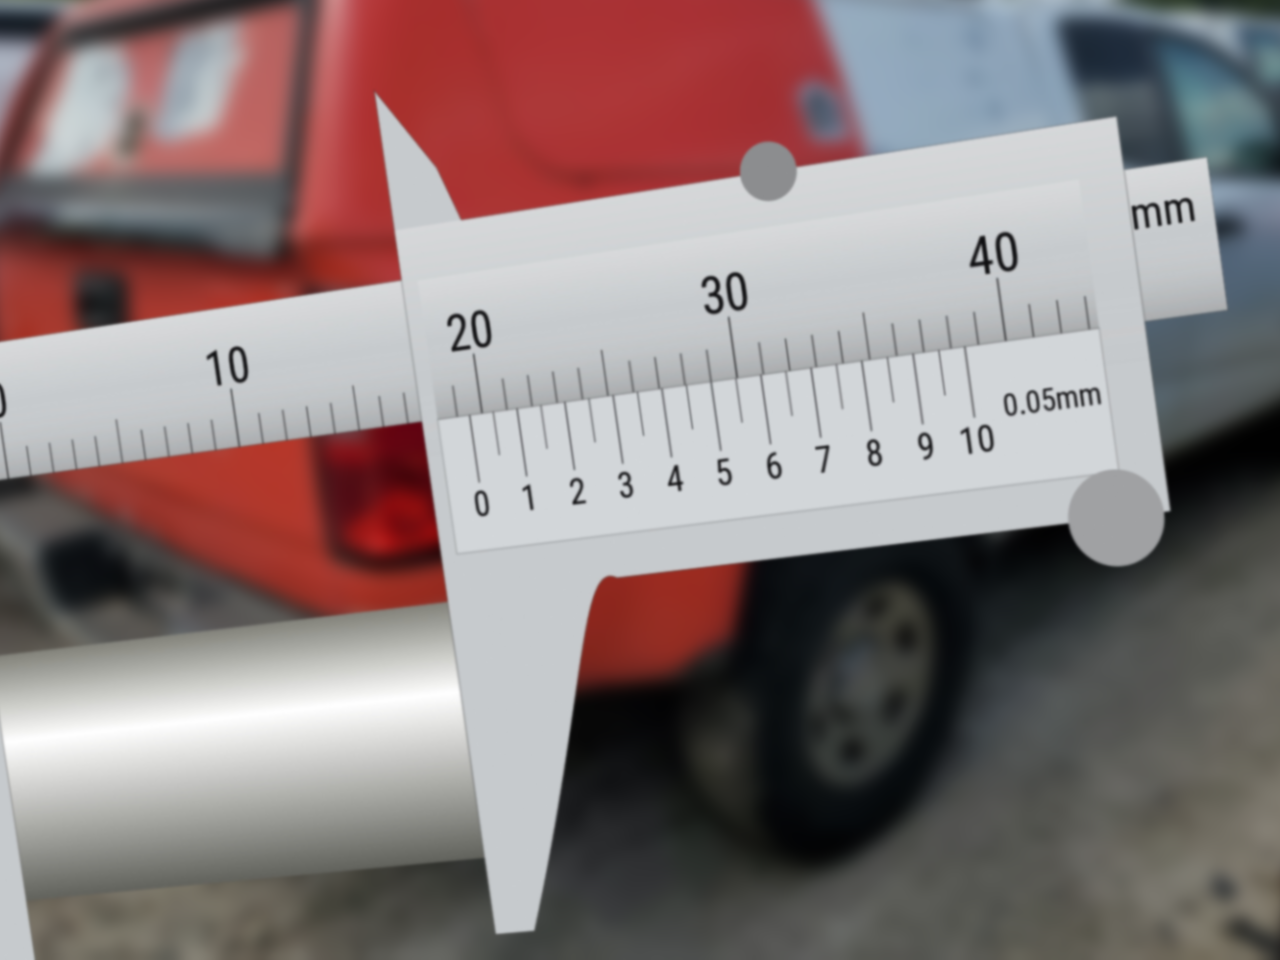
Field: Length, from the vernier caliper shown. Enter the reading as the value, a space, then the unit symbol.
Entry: 19.5 mm
